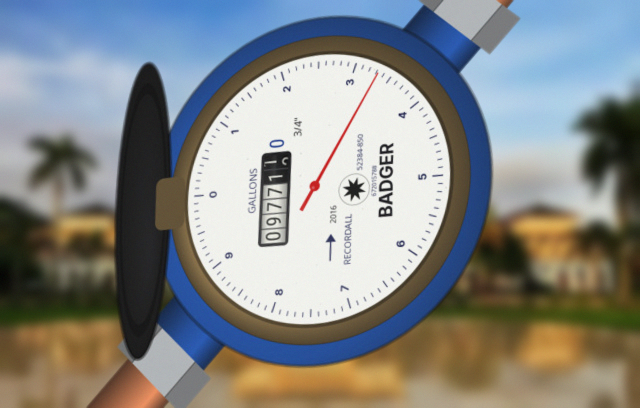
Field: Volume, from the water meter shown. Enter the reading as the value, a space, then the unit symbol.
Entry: 977113.3 gal
